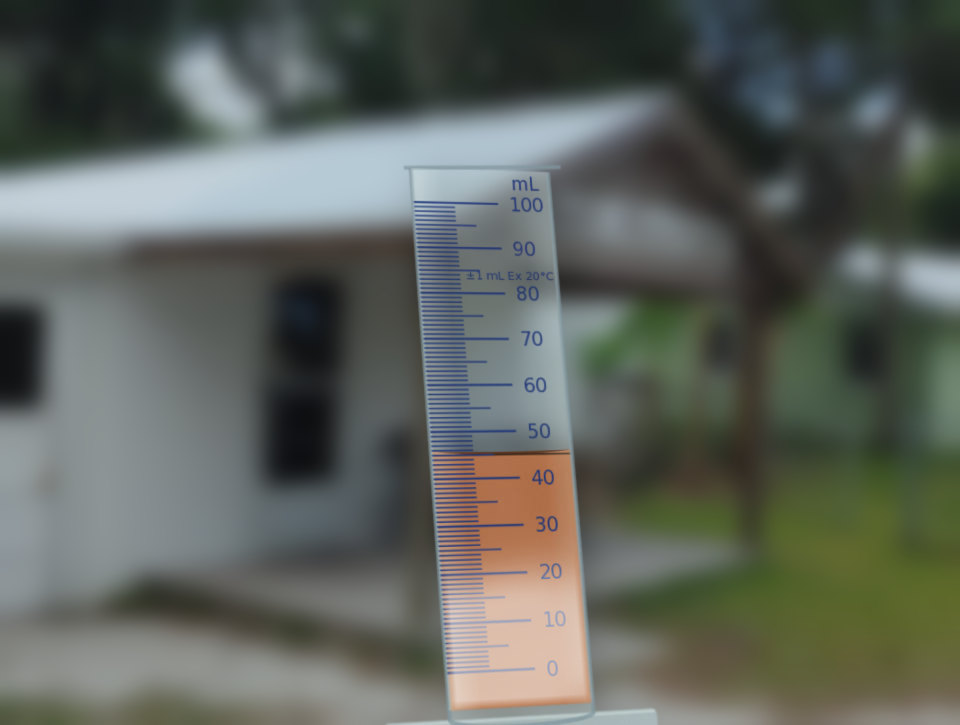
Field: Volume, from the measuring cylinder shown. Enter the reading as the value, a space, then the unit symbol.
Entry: 45 mL
